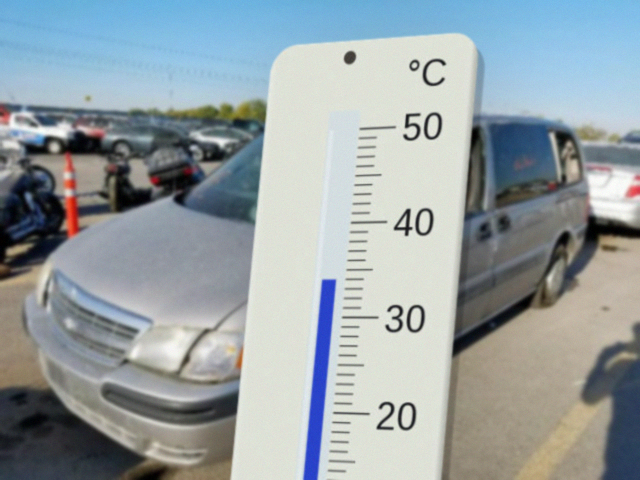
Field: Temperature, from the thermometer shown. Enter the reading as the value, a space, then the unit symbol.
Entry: 34 °C
